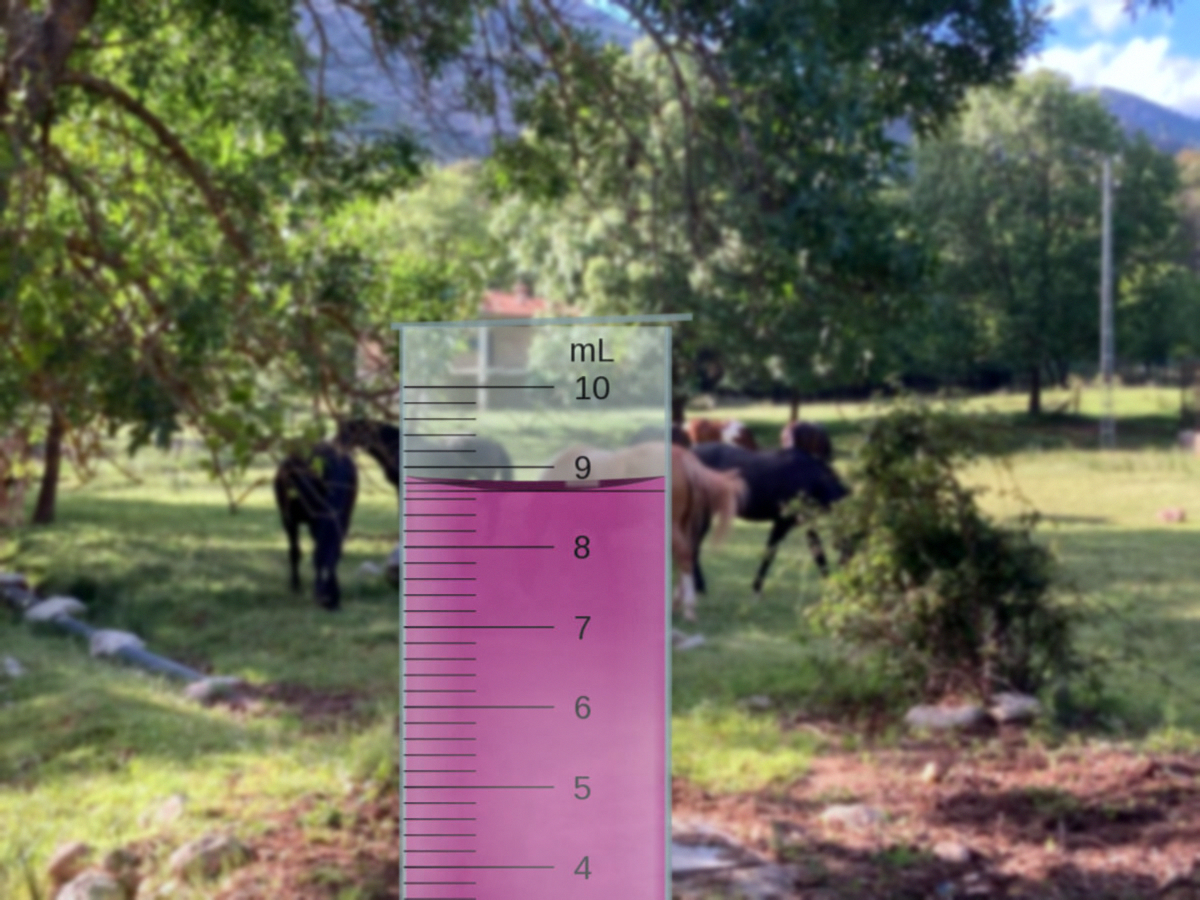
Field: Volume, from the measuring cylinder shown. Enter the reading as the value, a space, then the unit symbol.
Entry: 8.7 mL
